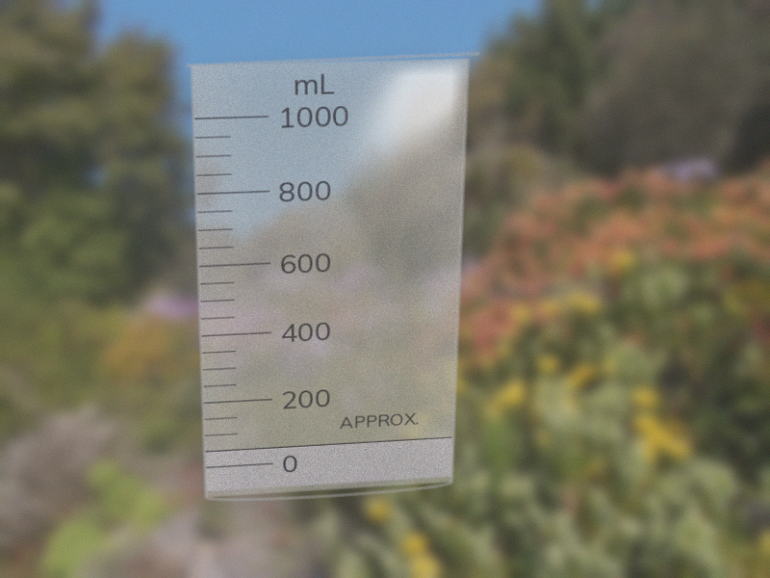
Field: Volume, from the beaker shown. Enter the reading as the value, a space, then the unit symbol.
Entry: 50 mL
